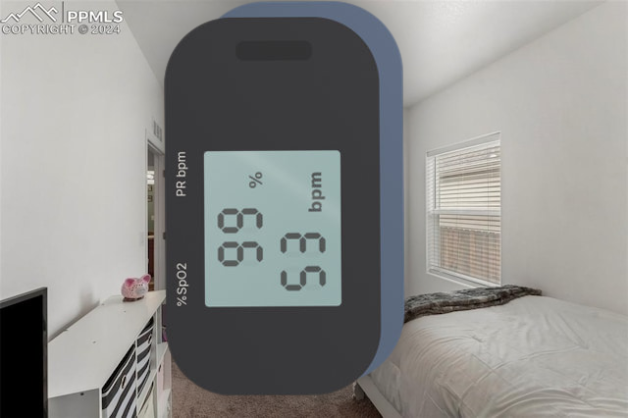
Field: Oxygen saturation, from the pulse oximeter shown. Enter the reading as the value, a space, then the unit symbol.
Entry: 99 %
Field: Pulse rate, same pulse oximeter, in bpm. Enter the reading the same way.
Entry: 53 bpm
